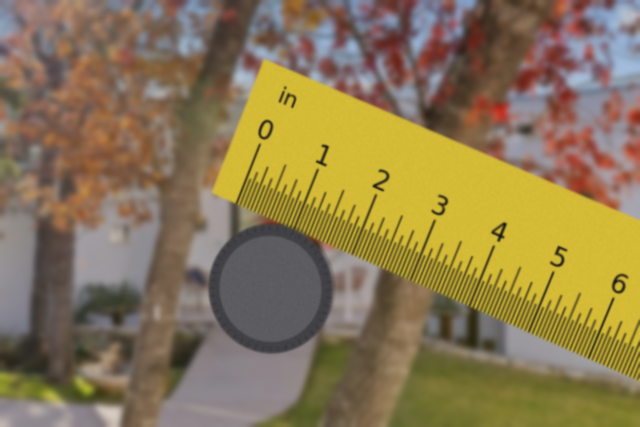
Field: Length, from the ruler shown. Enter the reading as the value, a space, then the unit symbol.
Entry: 2 in
